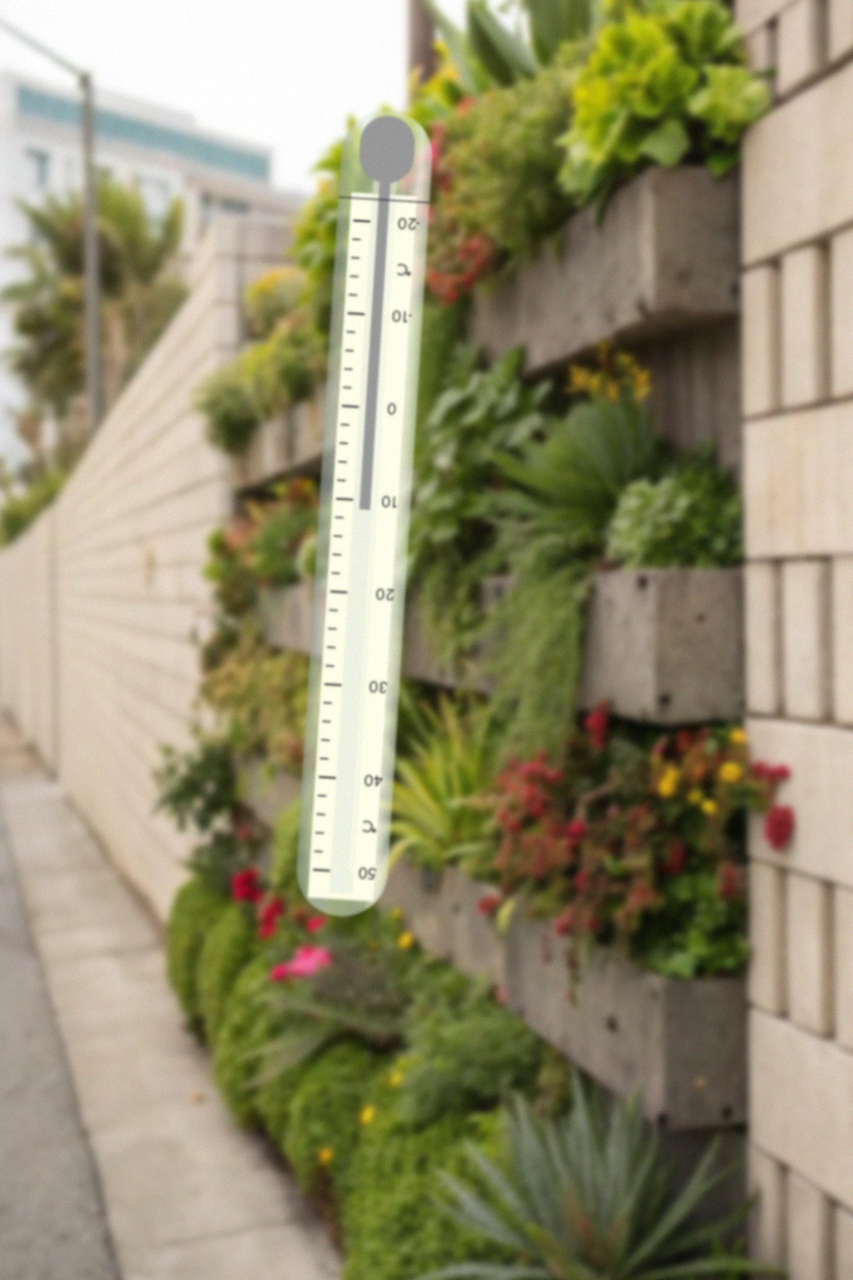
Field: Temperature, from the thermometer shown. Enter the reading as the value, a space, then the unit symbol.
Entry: 11 °C
